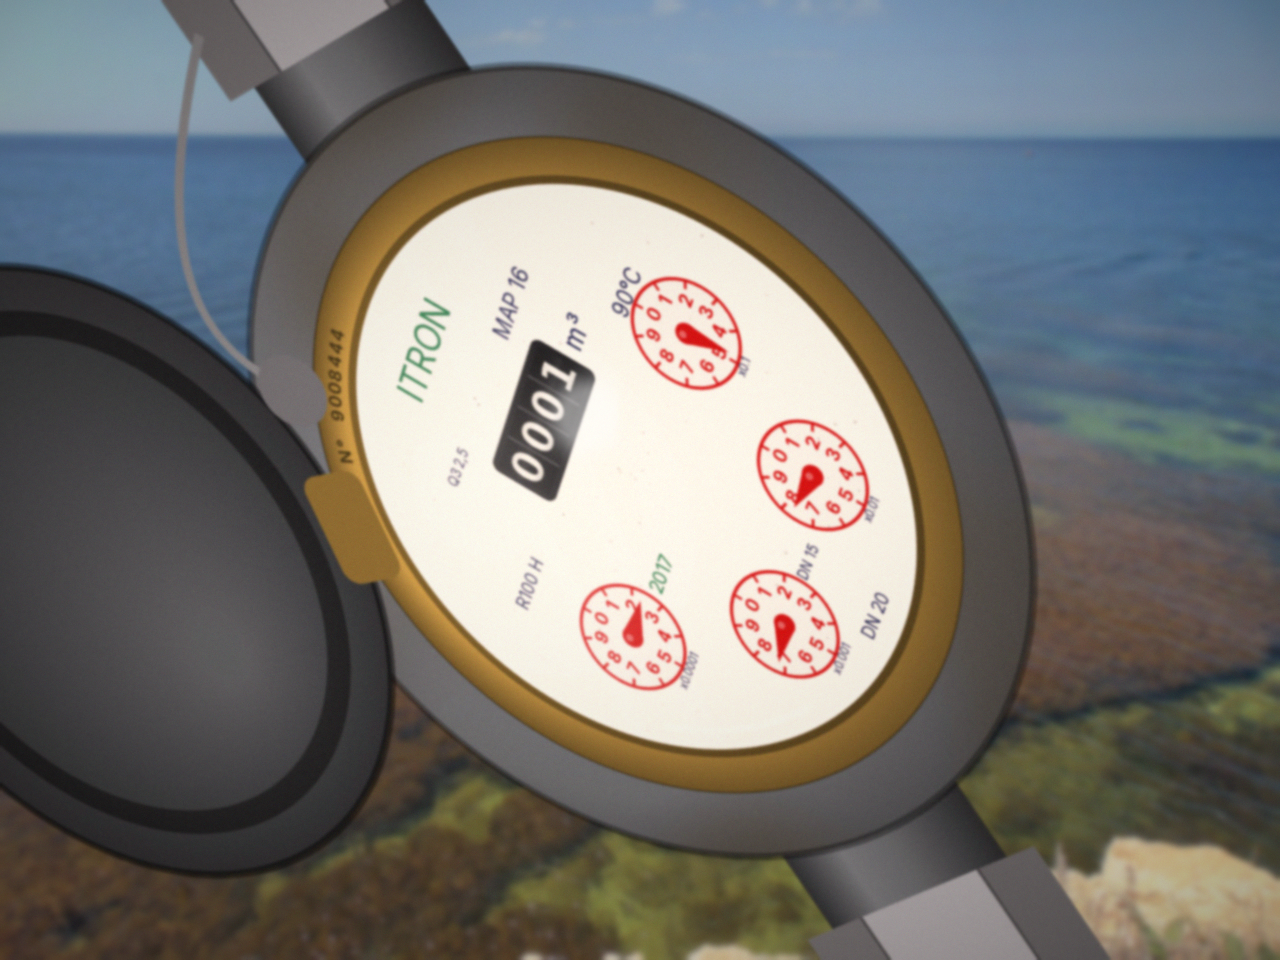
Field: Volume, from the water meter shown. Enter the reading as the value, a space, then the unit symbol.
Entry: 1.4772 m³
